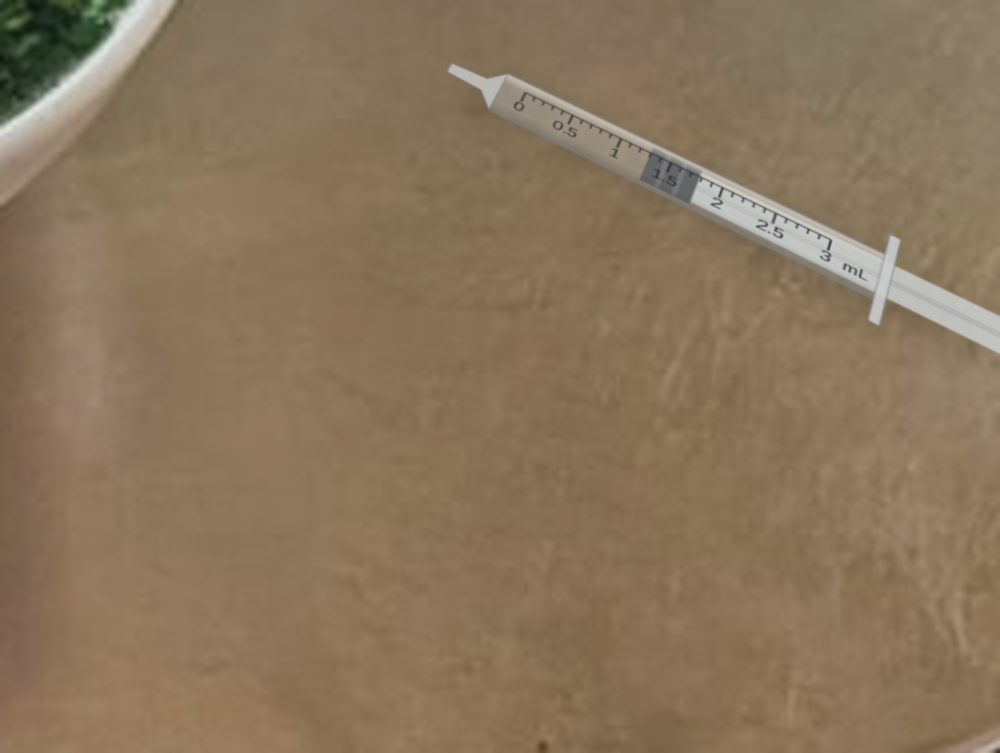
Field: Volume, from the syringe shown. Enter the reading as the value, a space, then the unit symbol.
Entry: 1.3 mL
